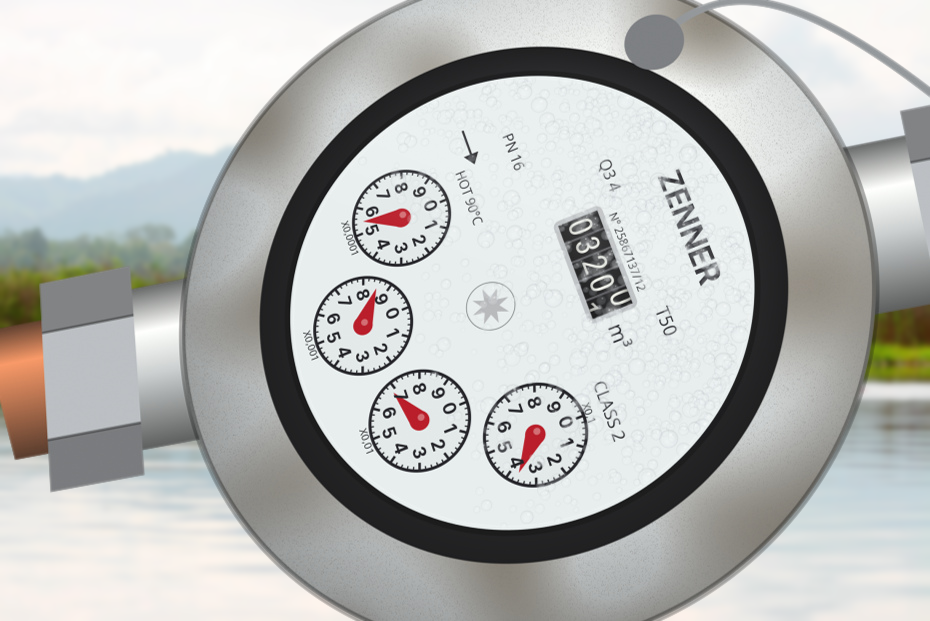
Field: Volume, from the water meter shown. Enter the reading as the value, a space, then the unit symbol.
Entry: 3200.3685 m³
